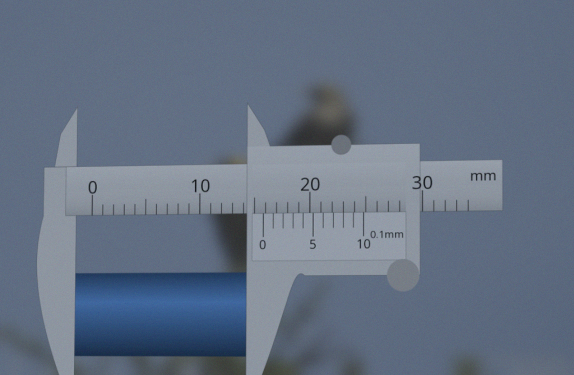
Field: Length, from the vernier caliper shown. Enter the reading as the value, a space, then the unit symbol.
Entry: 15.8 mm
